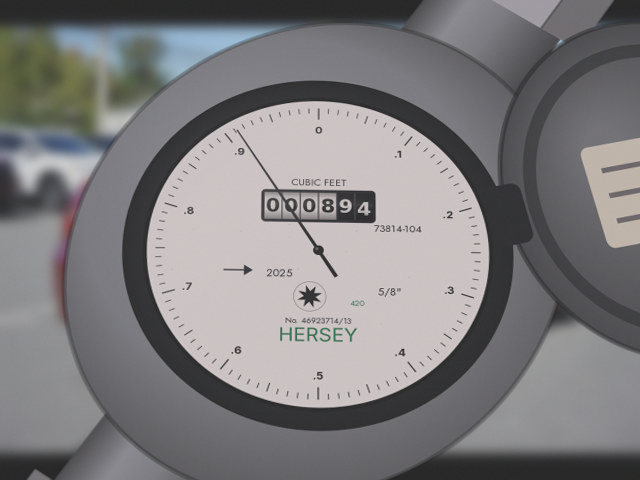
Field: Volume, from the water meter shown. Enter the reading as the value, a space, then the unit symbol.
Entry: 893.91 ft³
